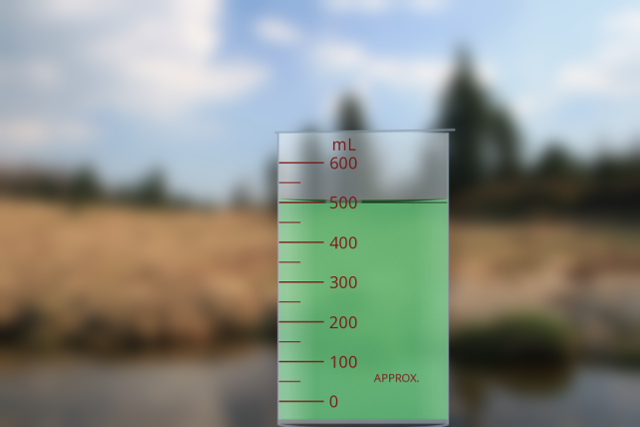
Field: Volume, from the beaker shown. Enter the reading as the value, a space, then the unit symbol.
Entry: 500 mL
